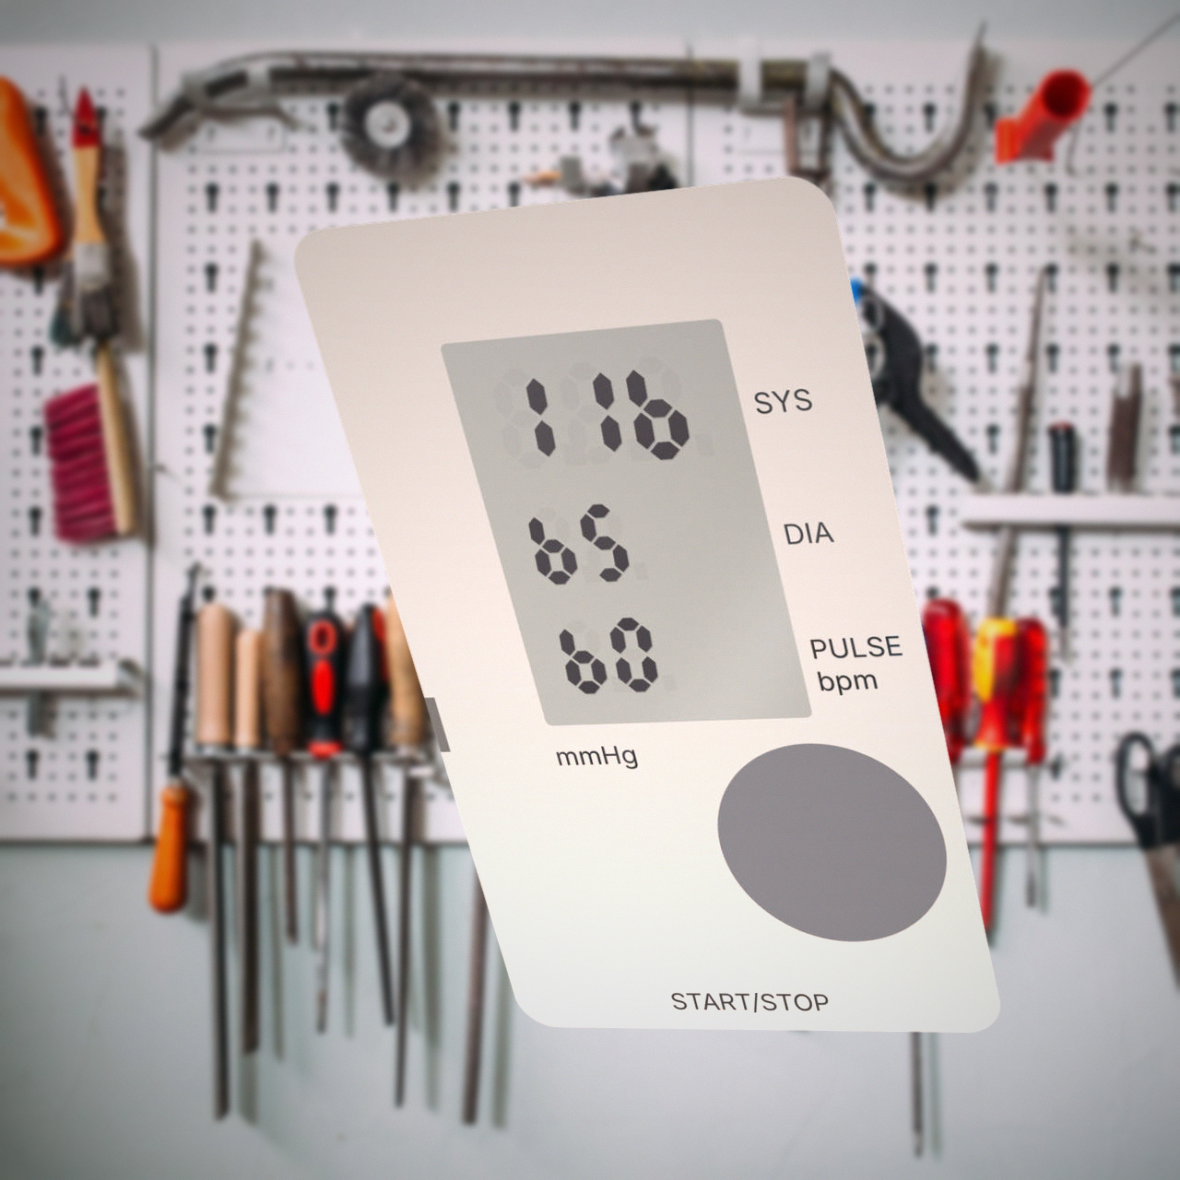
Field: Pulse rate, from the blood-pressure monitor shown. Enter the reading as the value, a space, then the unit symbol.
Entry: 60 bpm
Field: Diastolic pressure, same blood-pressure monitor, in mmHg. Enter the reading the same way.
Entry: 65 mmHg
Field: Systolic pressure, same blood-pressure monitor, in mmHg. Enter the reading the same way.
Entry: 116 mmHg
